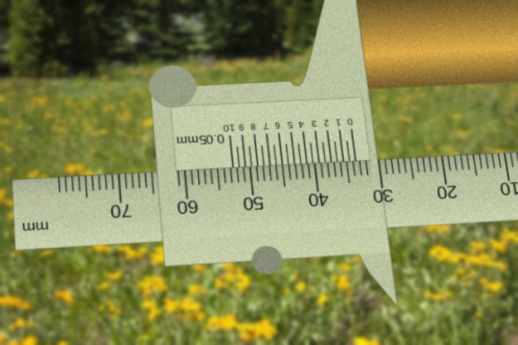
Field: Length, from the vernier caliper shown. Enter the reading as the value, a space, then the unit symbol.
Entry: 33.6 mm
